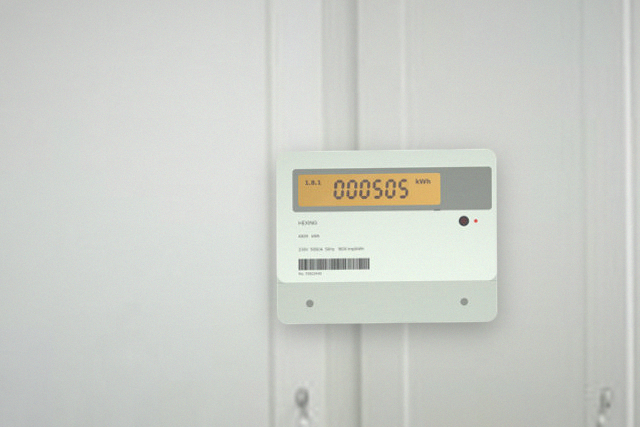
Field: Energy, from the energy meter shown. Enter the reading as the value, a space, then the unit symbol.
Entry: 505 kWh
